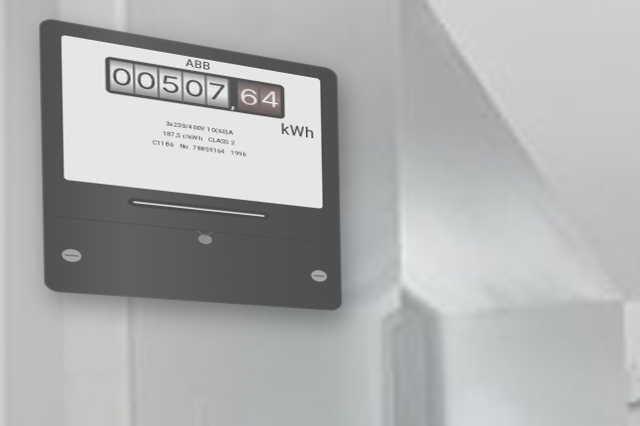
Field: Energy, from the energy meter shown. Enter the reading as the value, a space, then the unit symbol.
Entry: 507.64 kWh
